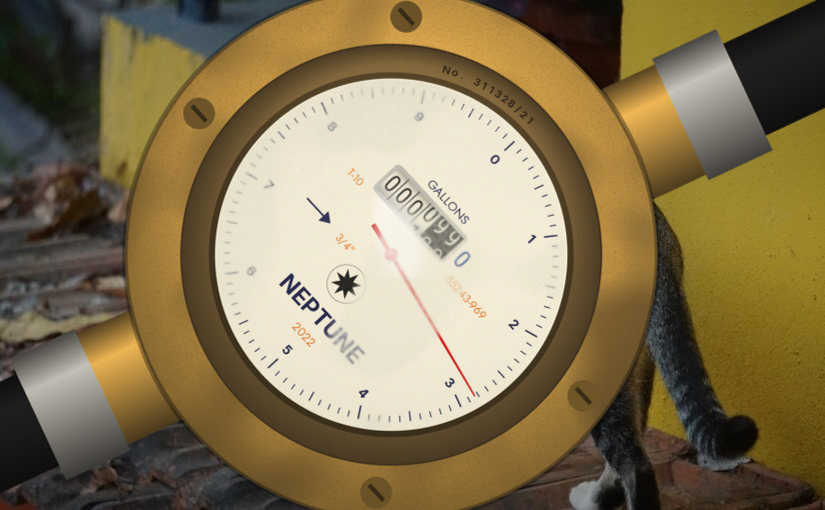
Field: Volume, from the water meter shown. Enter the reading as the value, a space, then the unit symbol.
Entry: 992.8 gal
